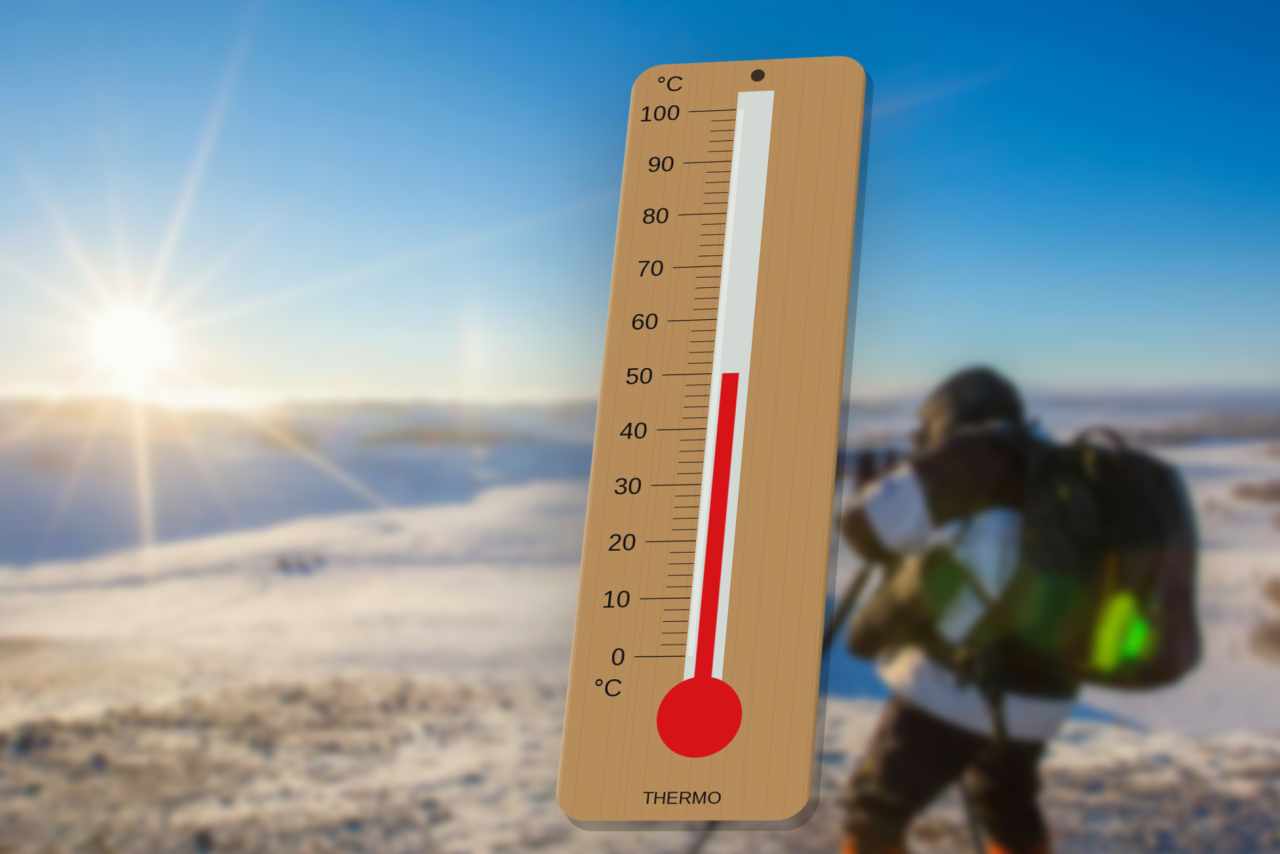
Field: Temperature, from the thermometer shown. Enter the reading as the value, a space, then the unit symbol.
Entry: 50 °C
